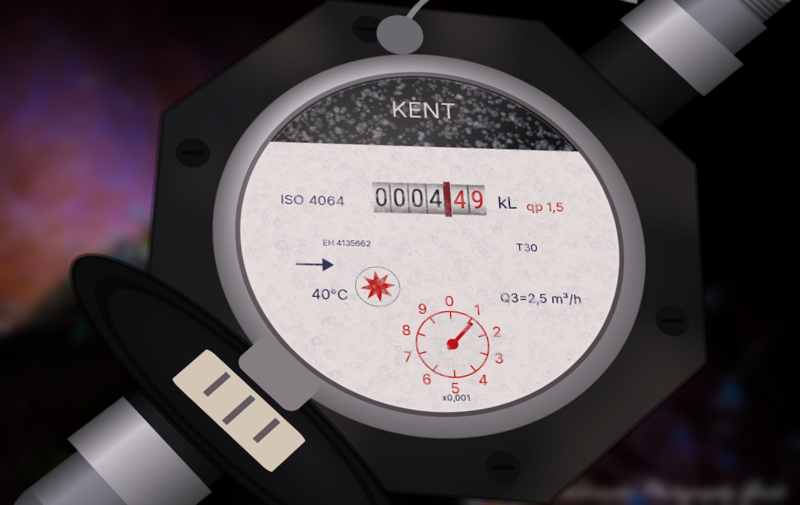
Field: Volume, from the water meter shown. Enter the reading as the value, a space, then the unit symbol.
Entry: 4.491 kL
